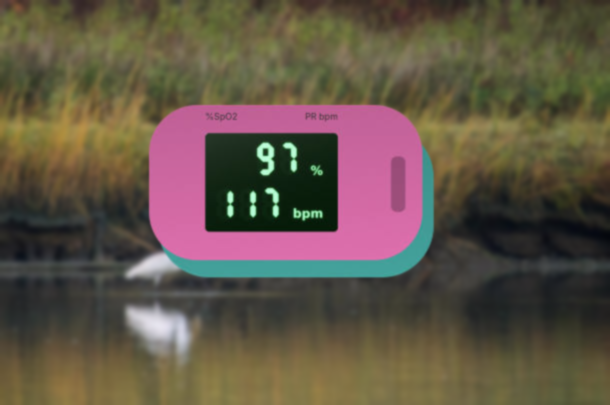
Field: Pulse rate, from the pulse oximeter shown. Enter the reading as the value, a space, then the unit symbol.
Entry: 117 bpm
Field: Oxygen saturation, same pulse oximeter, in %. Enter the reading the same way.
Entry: 97 %
